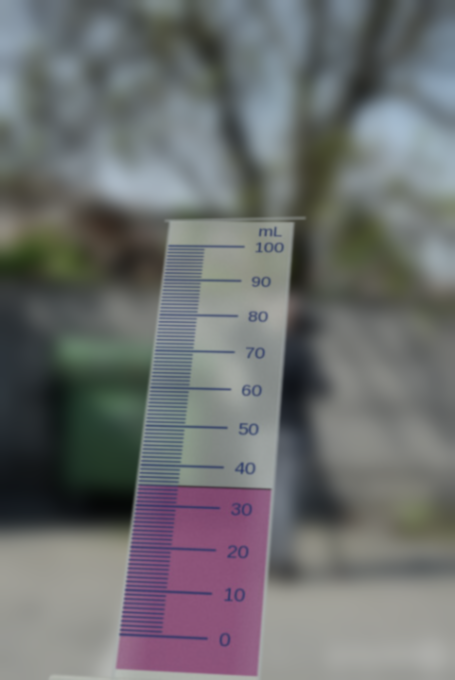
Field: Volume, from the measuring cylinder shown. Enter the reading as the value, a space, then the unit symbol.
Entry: 35 mL
